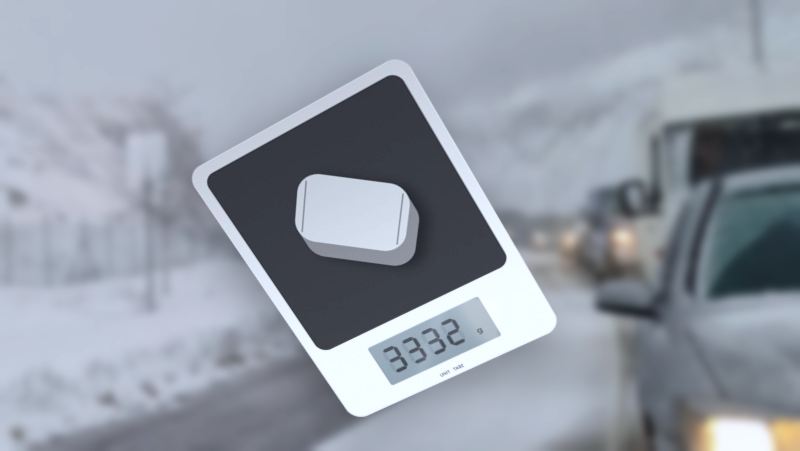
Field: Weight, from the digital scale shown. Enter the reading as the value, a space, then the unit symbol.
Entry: 3332 g
